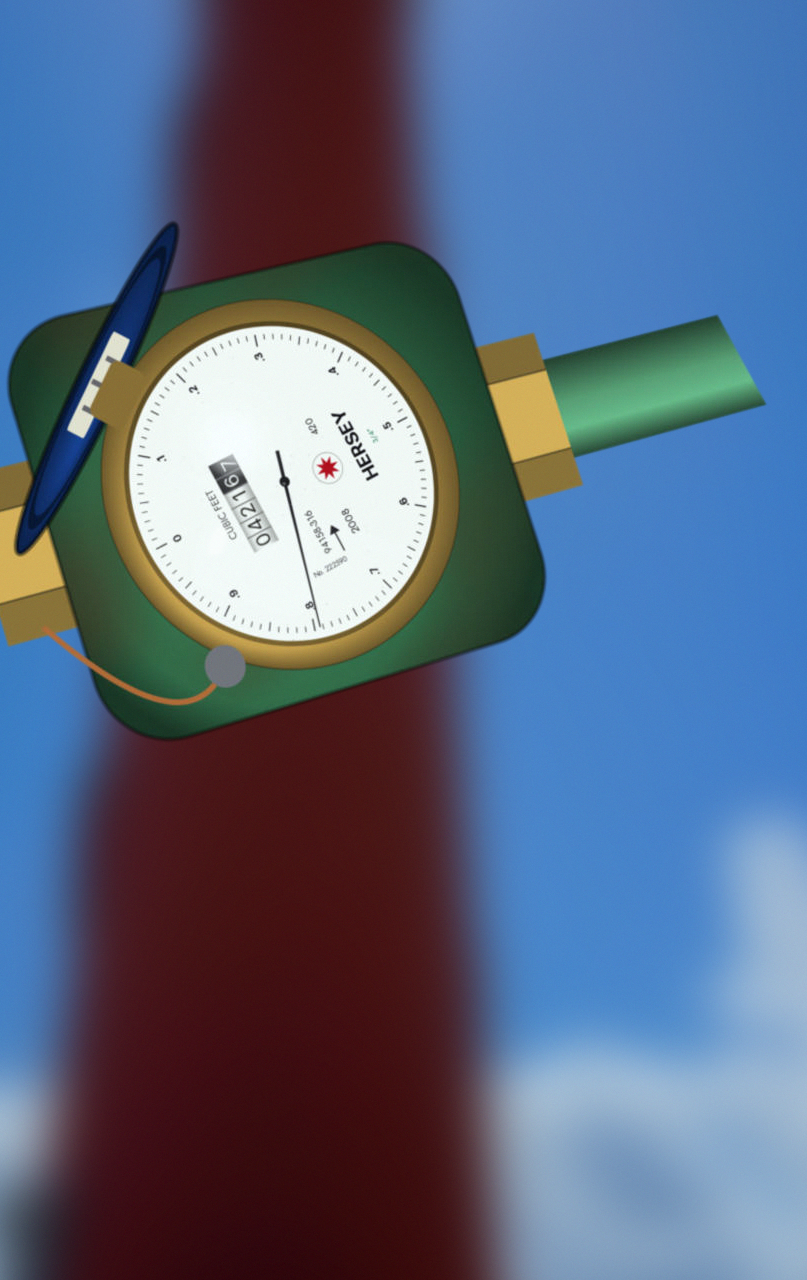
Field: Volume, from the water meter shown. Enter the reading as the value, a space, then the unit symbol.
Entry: 42166.79 ft³
